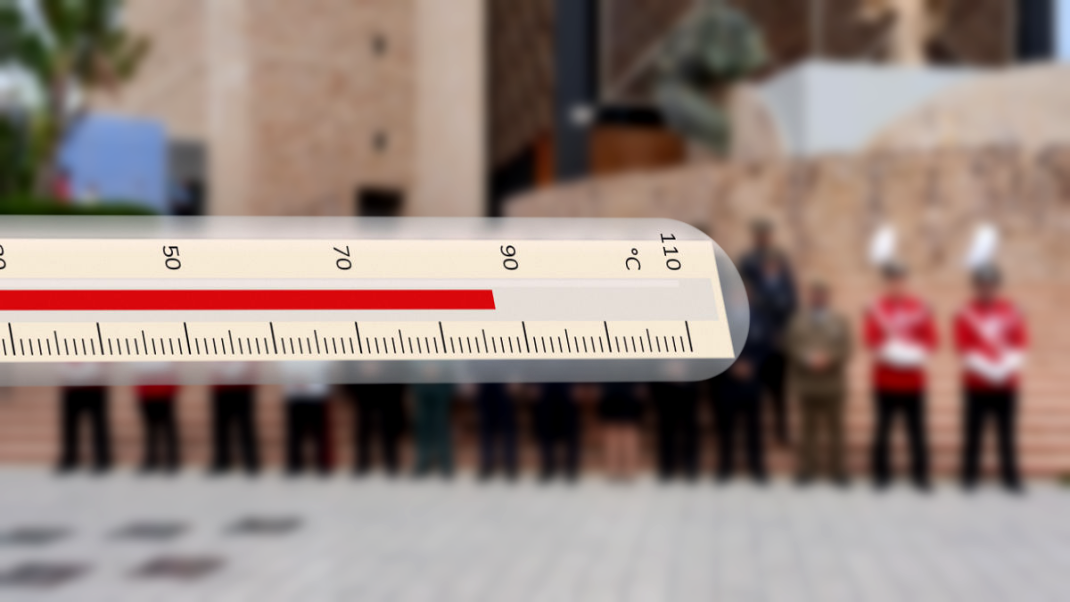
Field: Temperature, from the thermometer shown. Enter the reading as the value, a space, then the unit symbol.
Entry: 87 °C
